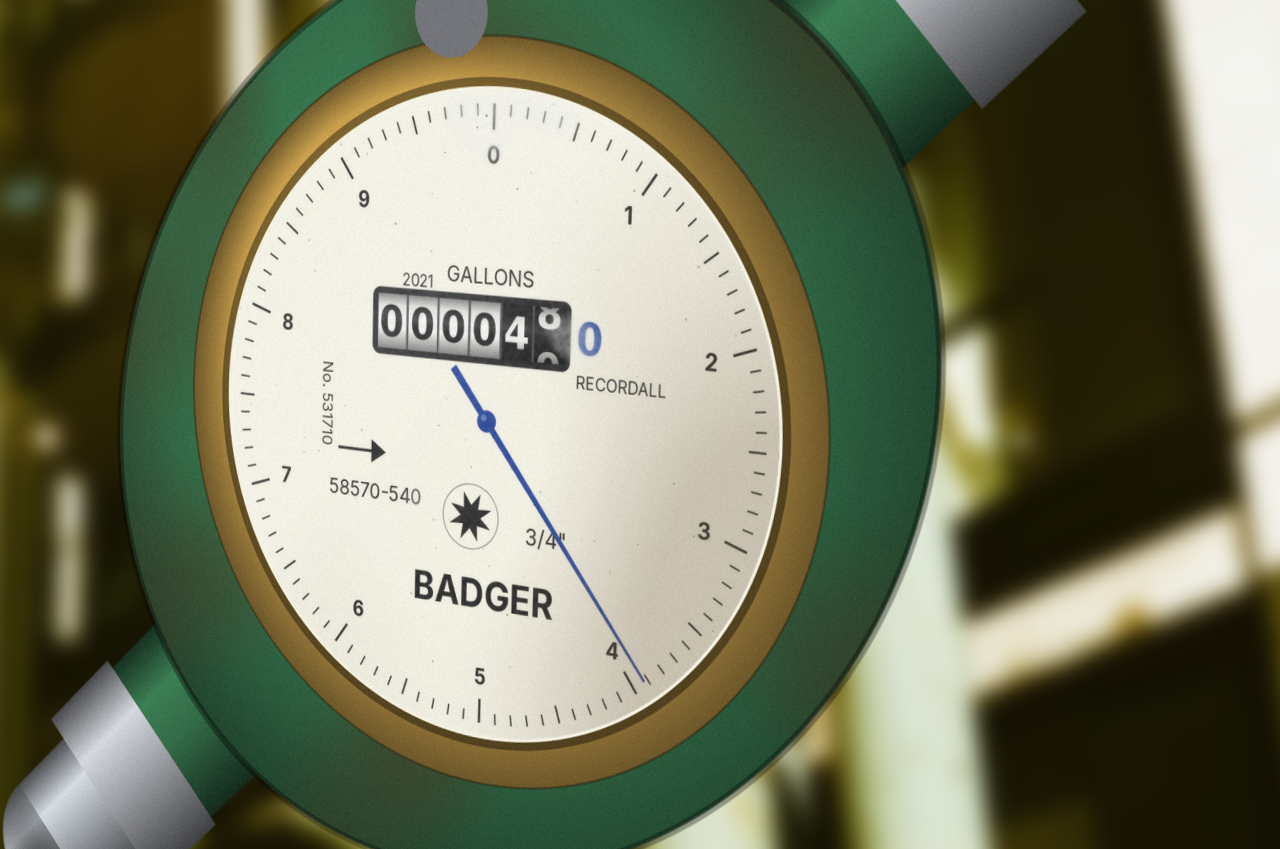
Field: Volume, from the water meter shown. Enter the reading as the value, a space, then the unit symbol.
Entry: 483.9 gal
